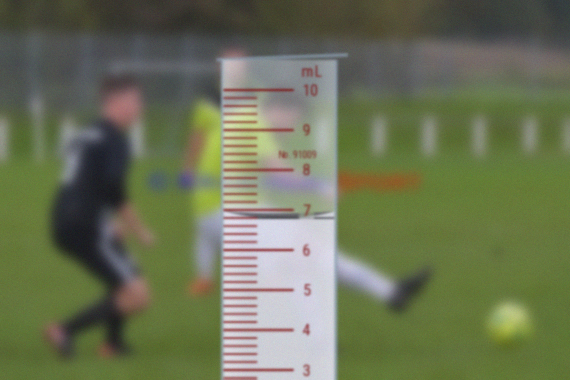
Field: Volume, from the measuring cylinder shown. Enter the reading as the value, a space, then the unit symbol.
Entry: 6.8 mL
